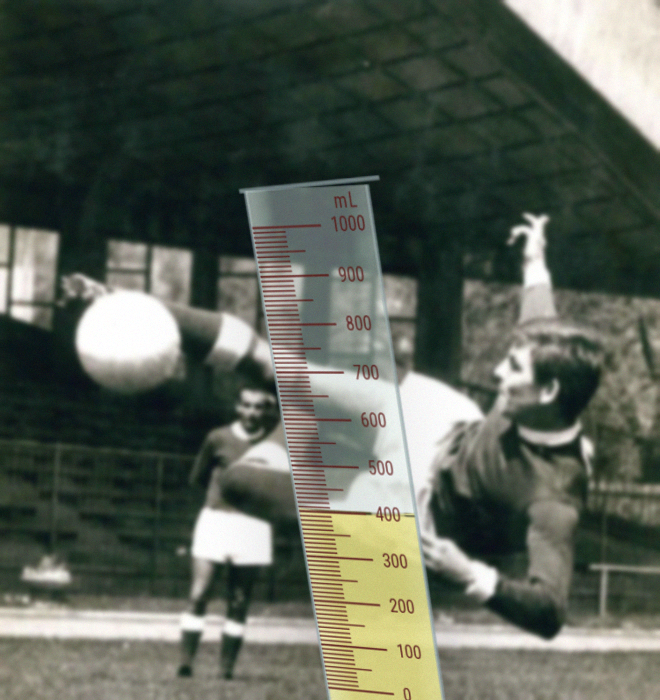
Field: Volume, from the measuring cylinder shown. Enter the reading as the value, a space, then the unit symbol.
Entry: 400 mL
